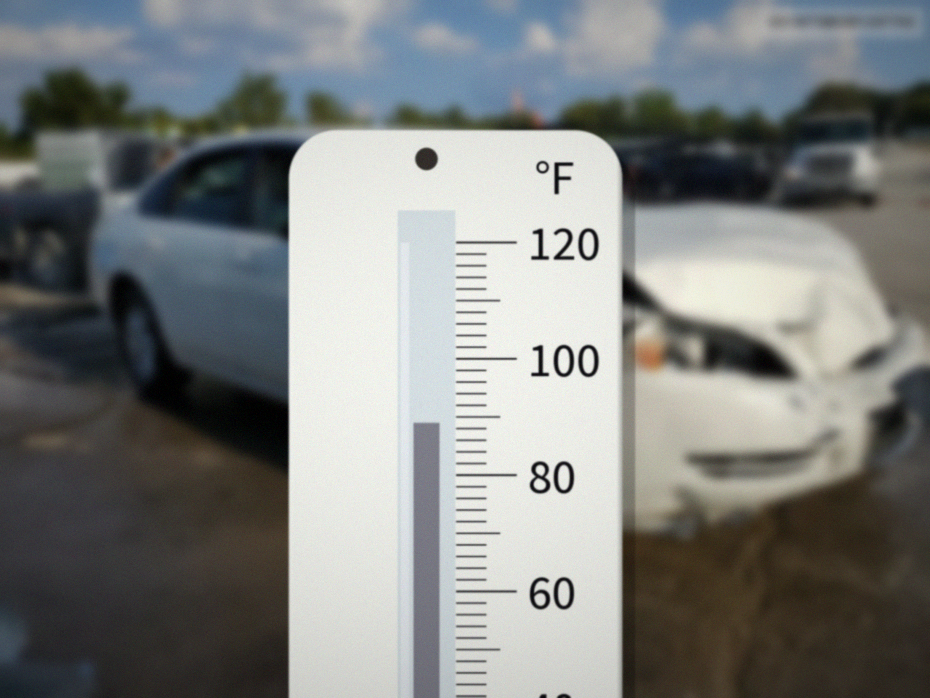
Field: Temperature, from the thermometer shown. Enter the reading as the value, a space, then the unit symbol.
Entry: 89 °F
